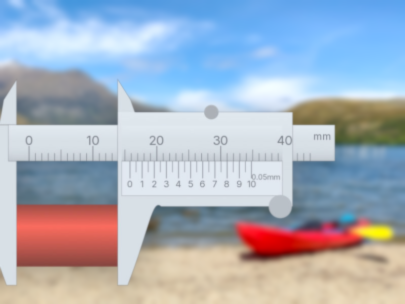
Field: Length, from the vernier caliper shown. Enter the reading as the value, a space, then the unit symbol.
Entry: 15.8 mm
